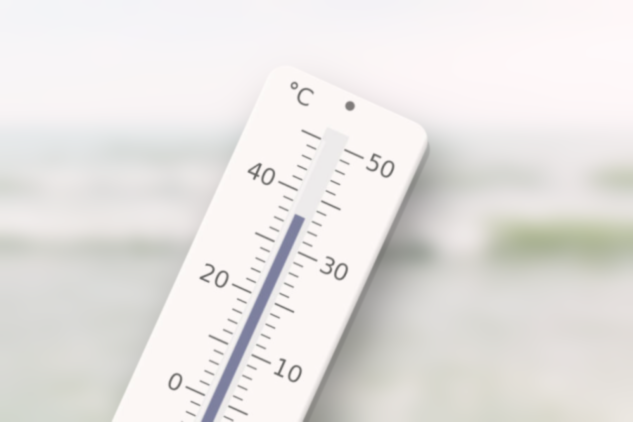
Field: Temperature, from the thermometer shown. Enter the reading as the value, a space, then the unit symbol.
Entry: 36 °C
